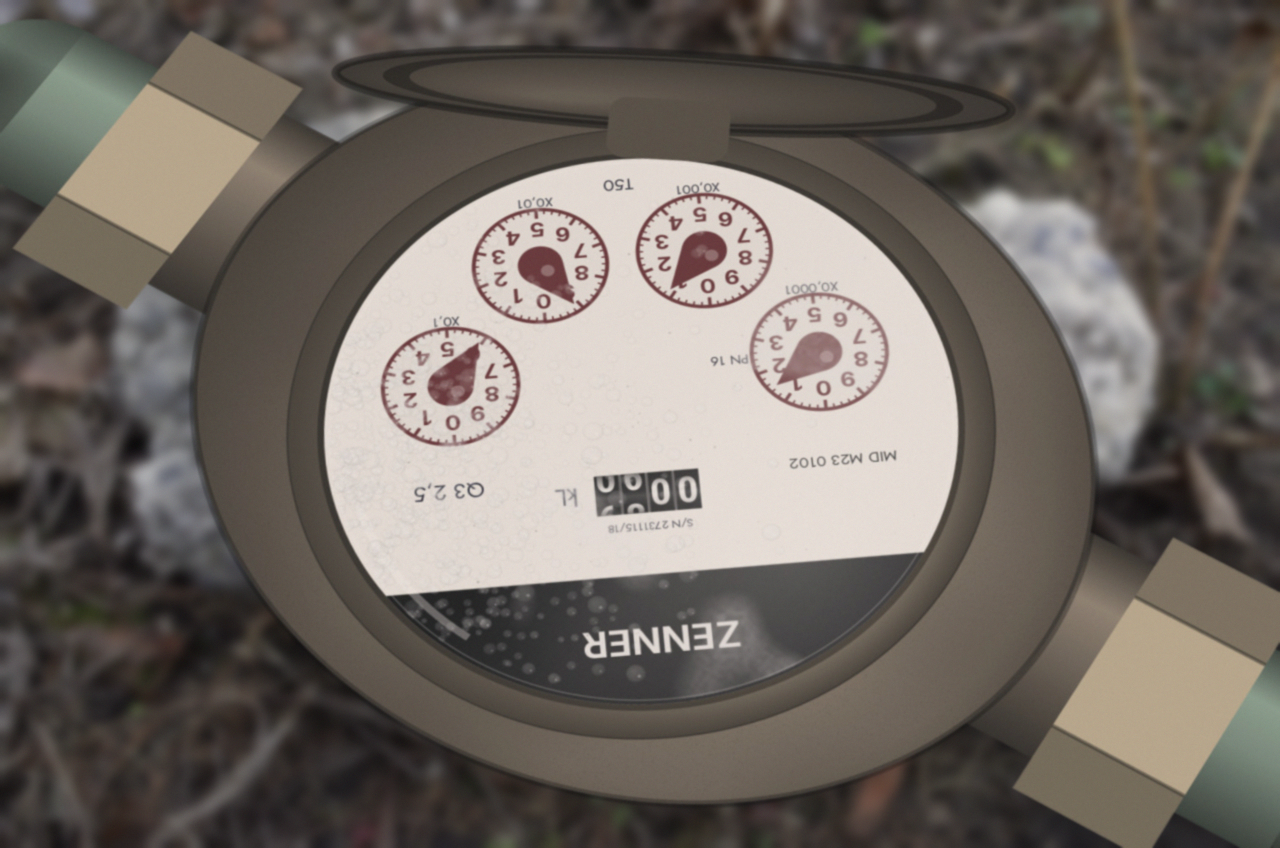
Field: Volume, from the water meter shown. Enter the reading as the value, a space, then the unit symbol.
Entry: 89.5911 kL
